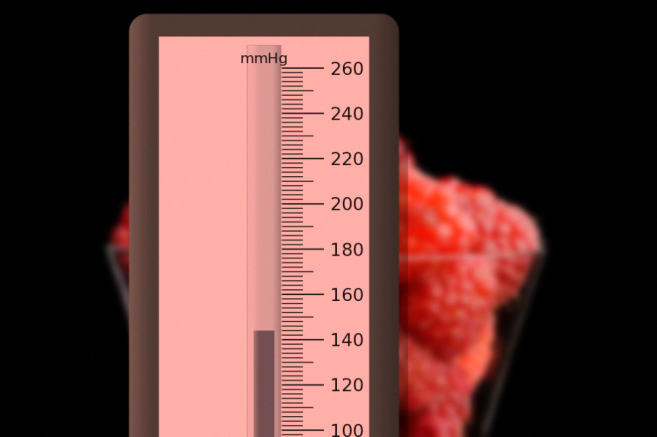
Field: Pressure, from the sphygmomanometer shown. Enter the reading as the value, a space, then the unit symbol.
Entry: 144 mmHg
